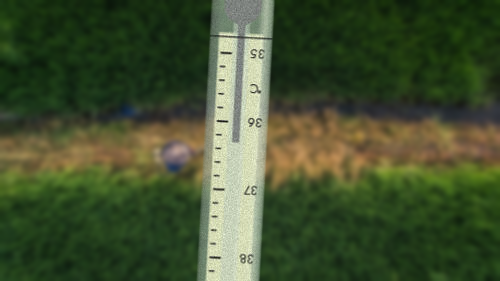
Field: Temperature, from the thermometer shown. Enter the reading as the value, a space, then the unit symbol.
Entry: 36.3 °C
